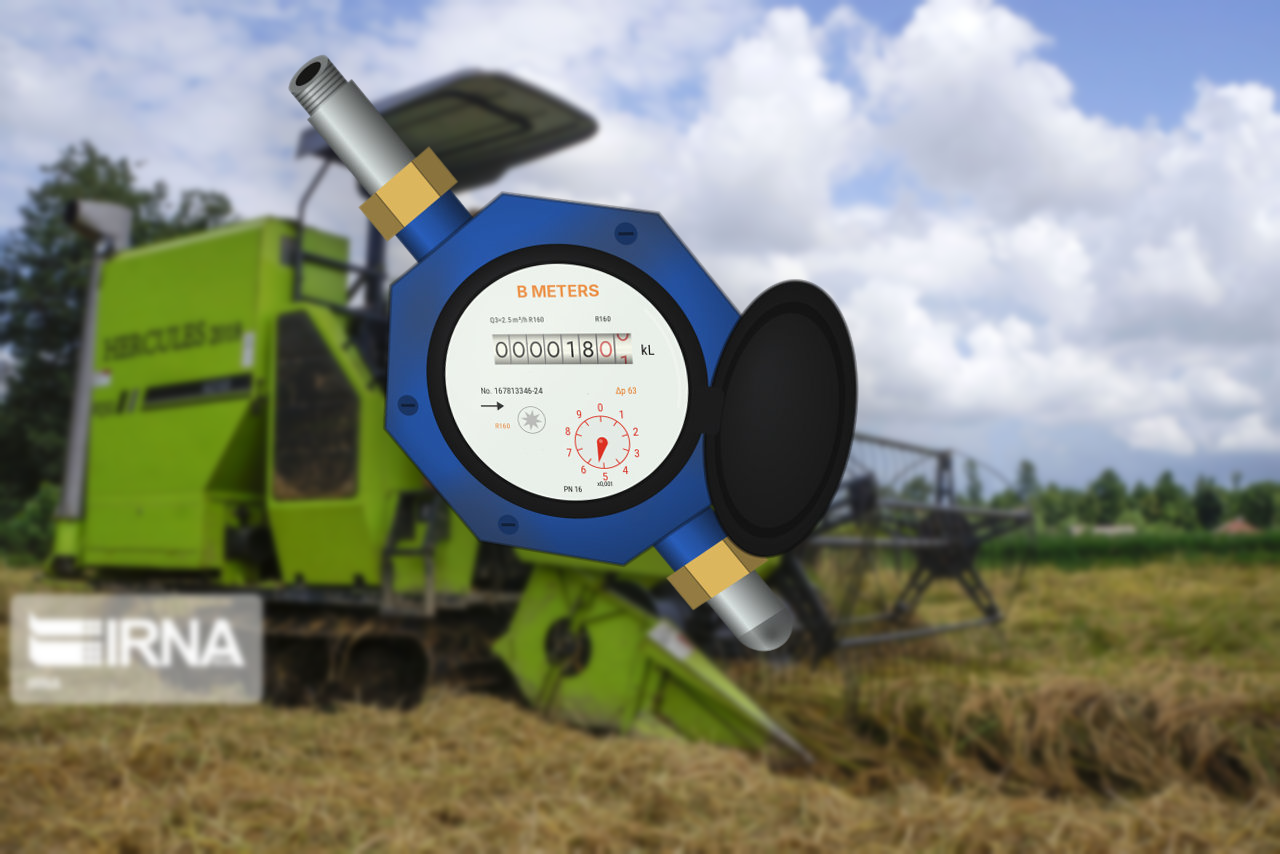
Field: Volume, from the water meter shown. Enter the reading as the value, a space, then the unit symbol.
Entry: 18.005 kL
